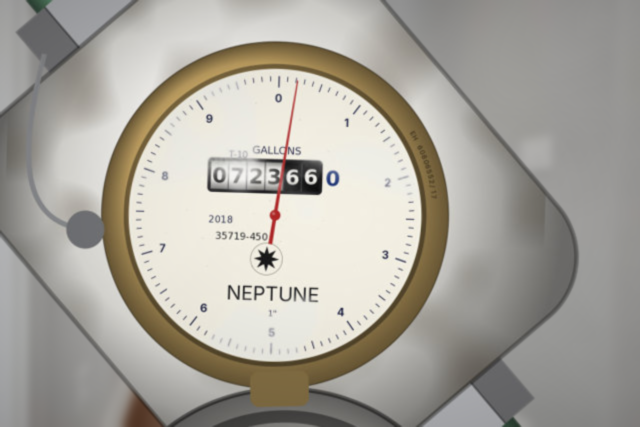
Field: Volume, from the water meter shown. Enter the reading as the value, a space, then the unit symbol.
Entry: 723660.2 gal
